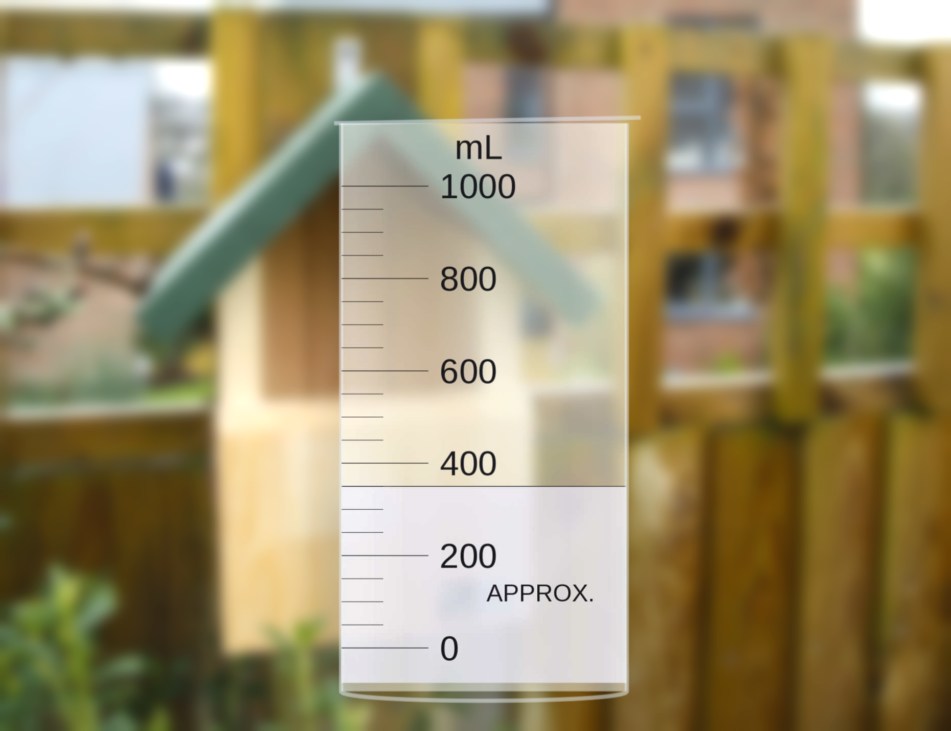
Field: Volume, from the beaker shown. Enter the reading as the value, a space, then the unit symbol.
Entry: 350 mL
